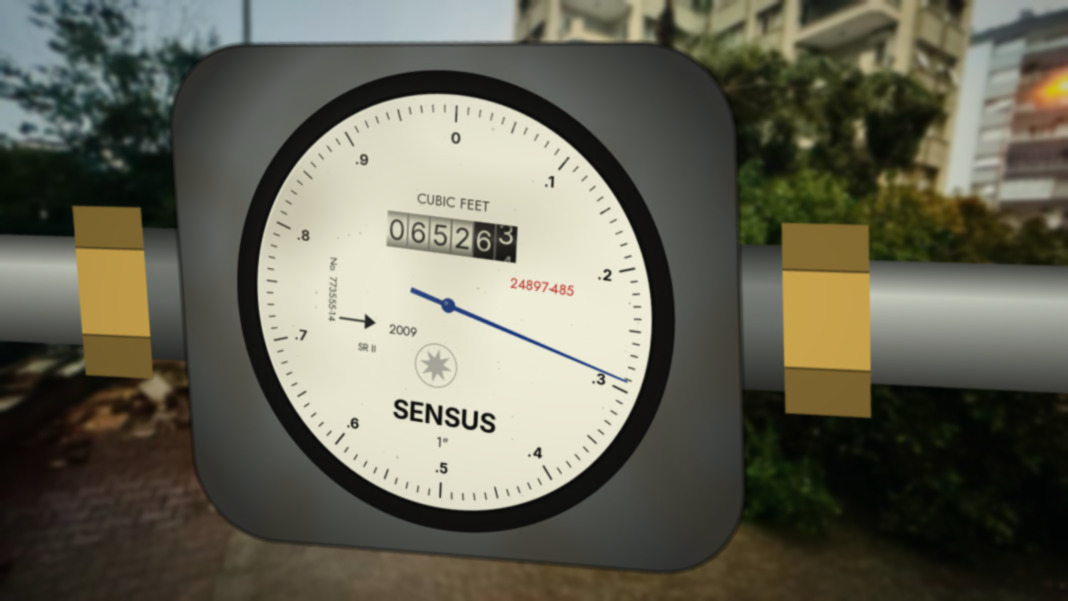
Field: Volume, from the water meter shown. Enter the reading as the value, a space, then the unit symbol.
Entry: 65263.29 ft³
